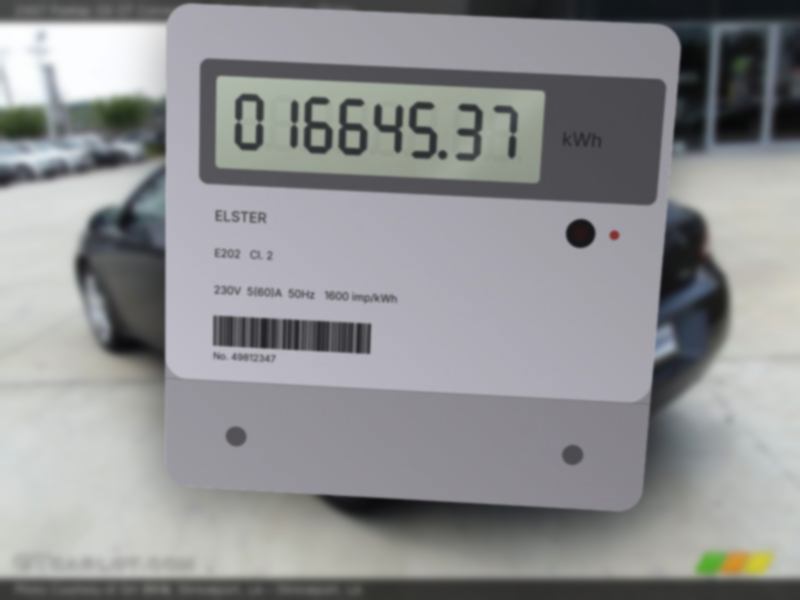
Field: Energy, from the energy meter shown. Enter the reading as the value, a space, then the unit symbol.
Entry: 16645.37 kWh
